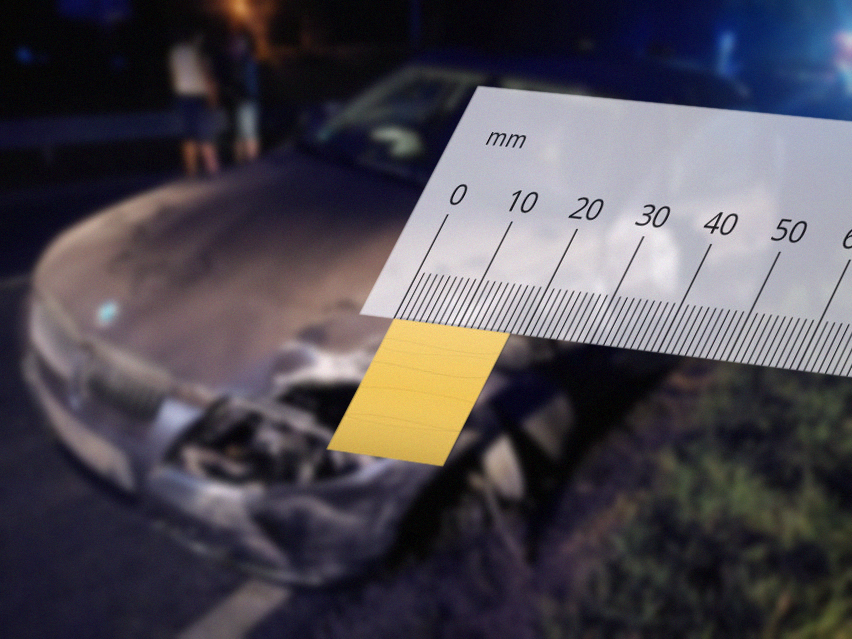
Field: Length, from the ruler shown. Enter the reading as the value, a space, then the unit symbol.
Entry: 18 mm
